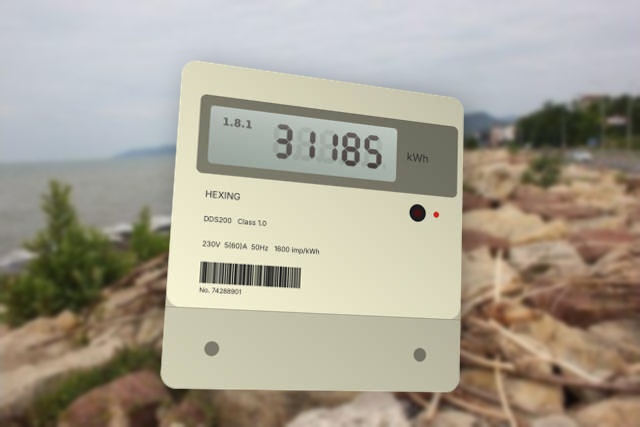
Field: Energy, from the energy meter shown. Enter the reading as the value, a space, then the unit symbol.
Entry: 31185 kWh
